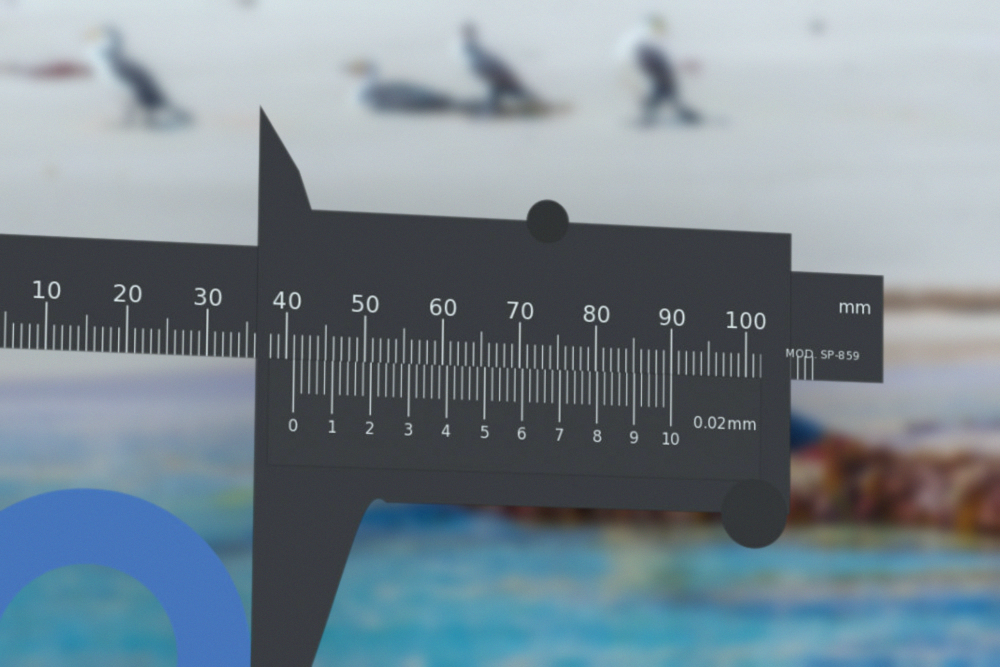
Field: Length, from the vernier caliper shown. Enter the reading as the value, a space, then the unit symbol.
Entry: 41.0 mm
